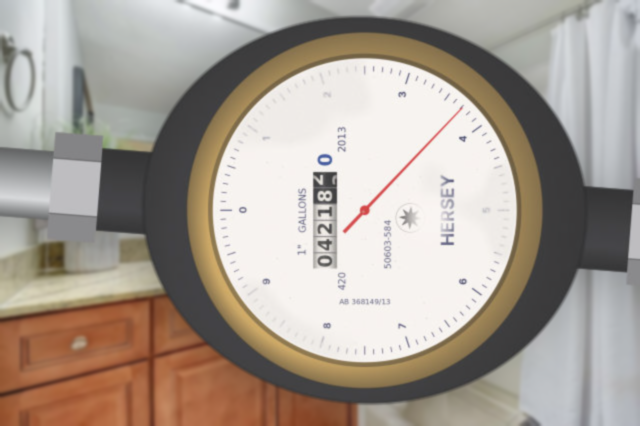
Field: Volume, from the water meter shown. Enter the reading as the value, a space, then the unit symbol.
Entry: 421823.7 gal
